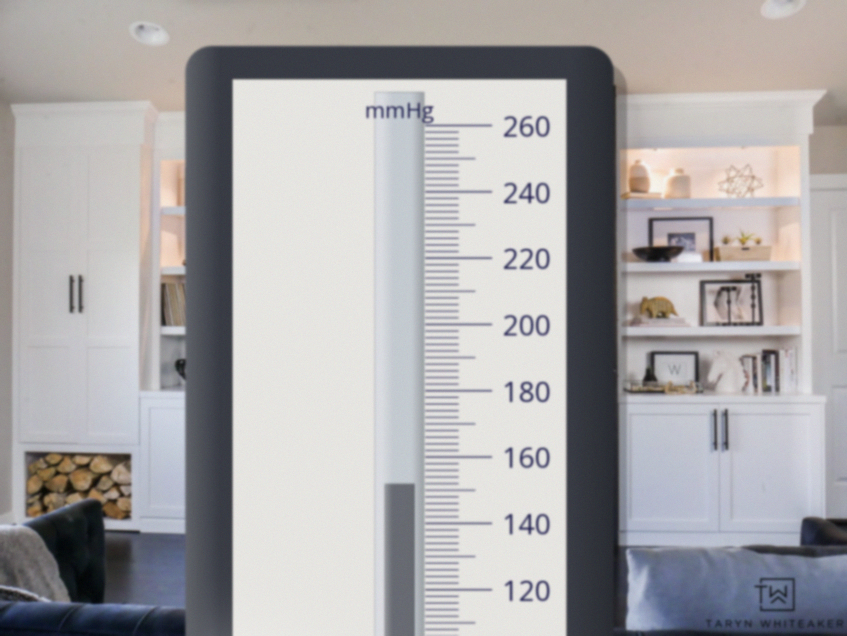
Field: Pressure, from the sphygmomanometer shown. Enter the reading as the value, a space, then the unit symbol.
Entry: 152 mmHg
